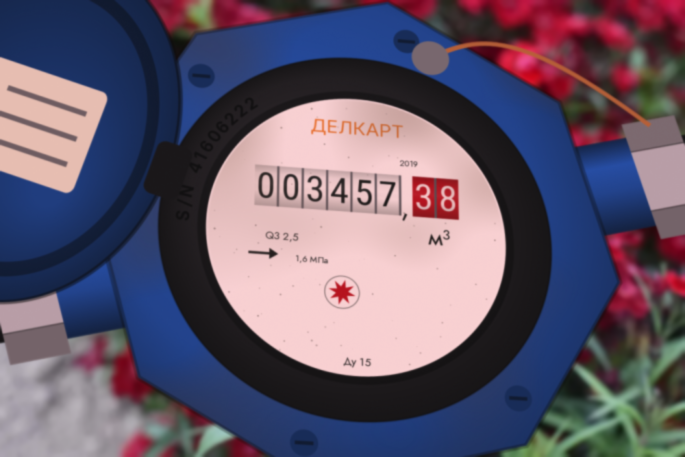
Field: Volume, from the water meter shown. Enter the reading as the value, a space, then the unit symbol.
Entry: 3457.38 m³
